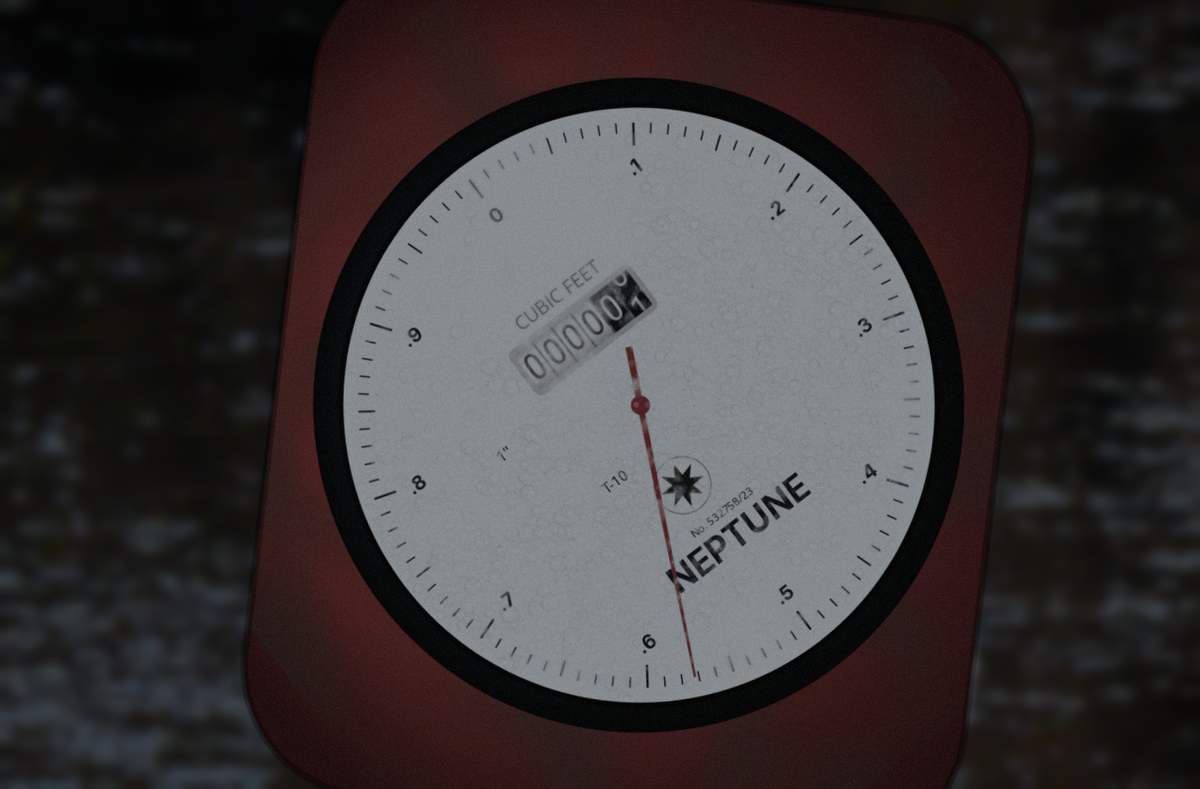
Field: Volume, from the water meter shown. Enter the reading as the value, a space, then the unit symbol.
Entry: 0.57 ft³
